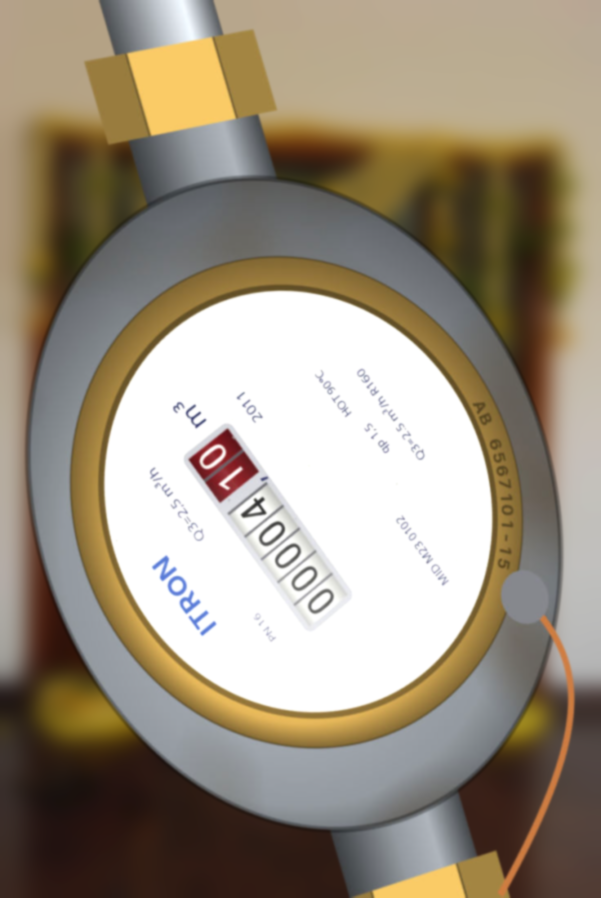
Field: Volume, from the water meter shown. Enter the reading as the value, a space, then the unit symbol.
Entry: 4.10 m³
